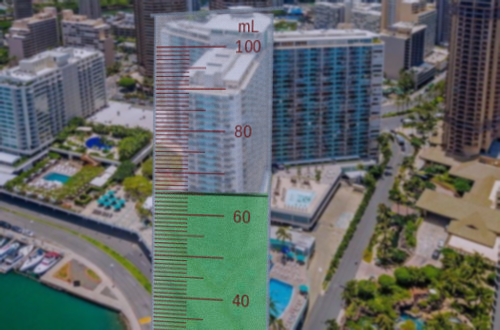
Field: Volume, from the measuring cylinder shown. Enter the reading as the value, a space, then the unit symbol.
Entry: 65 mL
